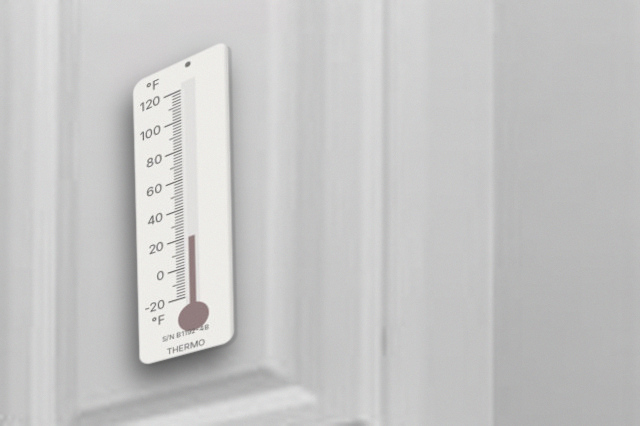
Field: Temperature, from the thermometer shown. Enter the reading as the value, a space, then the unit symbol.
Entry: 20 °F
